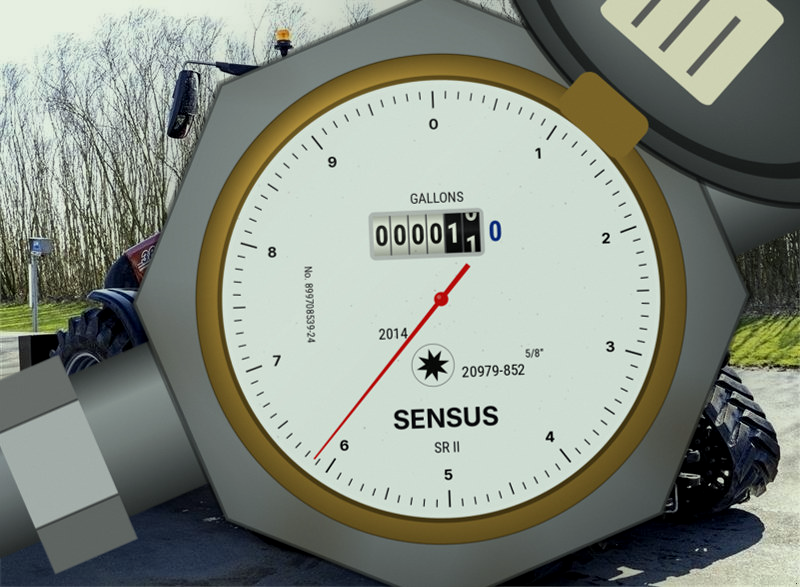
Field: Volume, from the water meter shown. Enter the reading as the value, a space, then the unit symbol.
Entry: 106.1 gal
